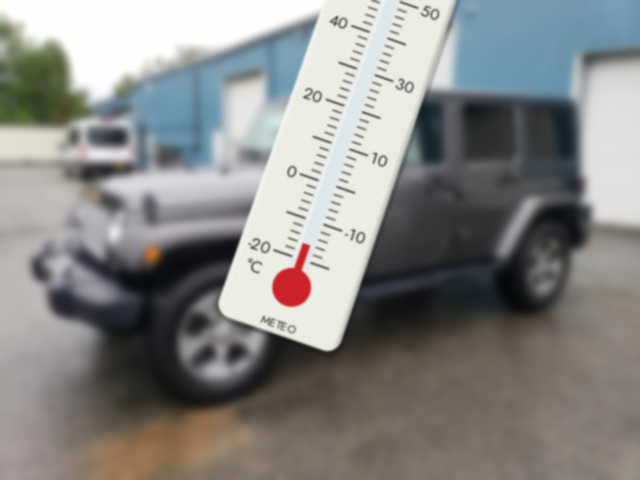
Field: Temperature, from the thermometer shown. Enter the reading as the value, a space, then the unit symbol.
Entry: -16 °C
